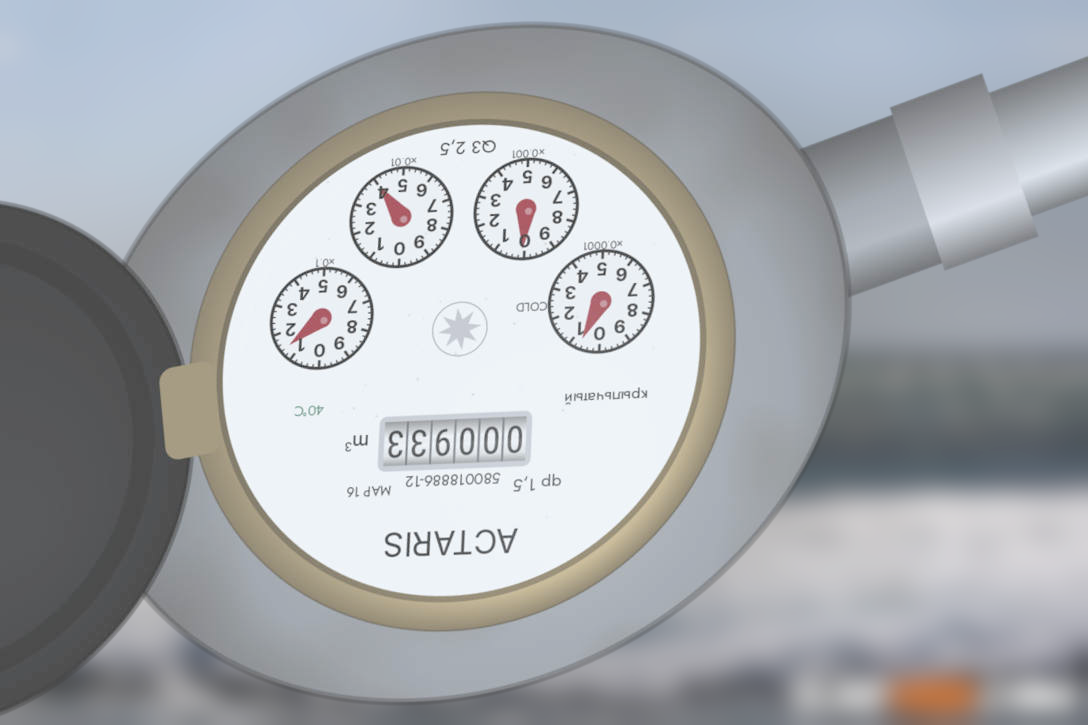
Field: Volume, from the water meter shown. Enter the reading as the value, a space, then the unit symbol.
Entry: 933.1400 m³
